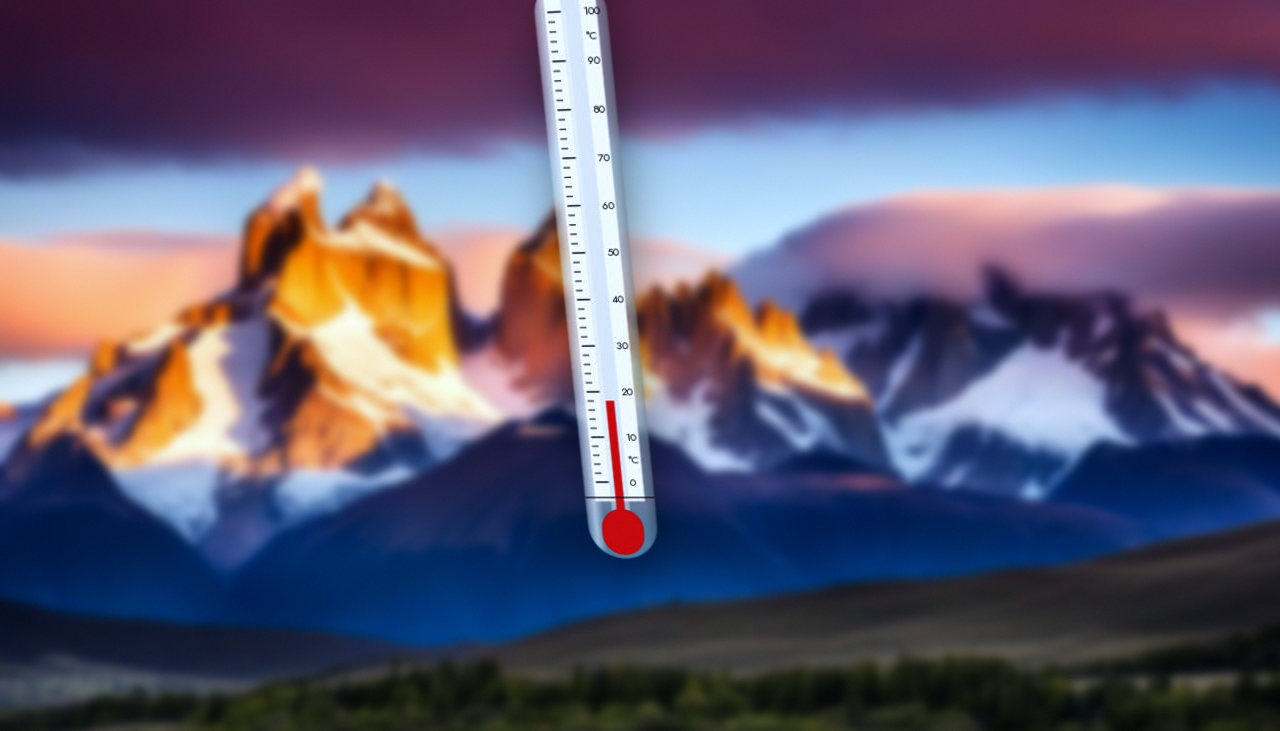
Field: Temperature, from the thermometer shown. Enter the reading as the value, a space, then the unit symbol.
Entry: 18 °C
